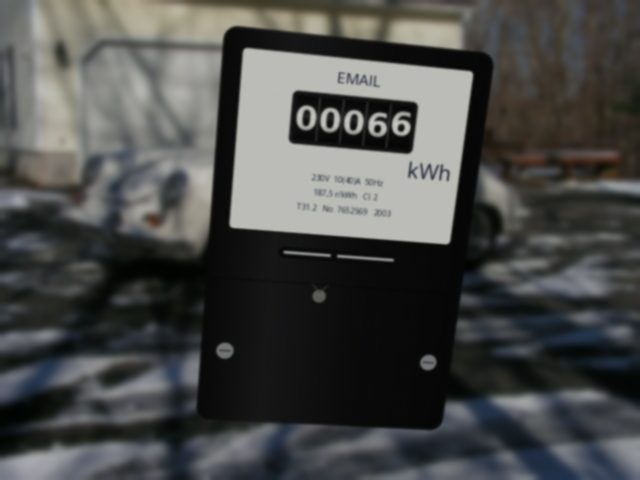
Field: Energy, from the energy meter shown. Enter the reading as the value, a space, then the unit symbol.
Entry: 66 kWh
